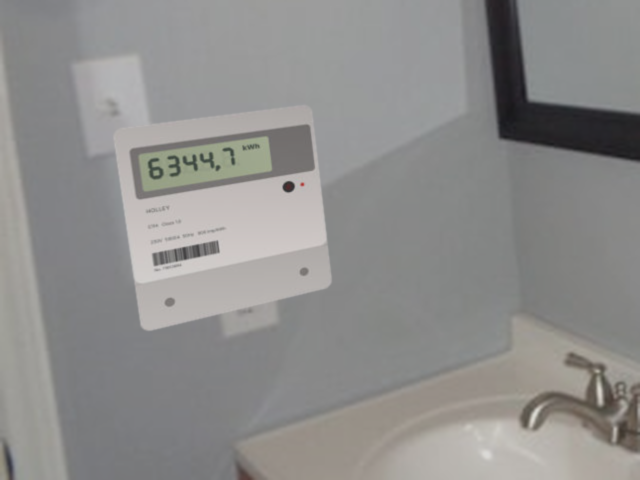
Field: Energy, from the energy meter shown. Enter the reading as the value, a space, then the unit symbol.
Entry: 6344.7 kWh
